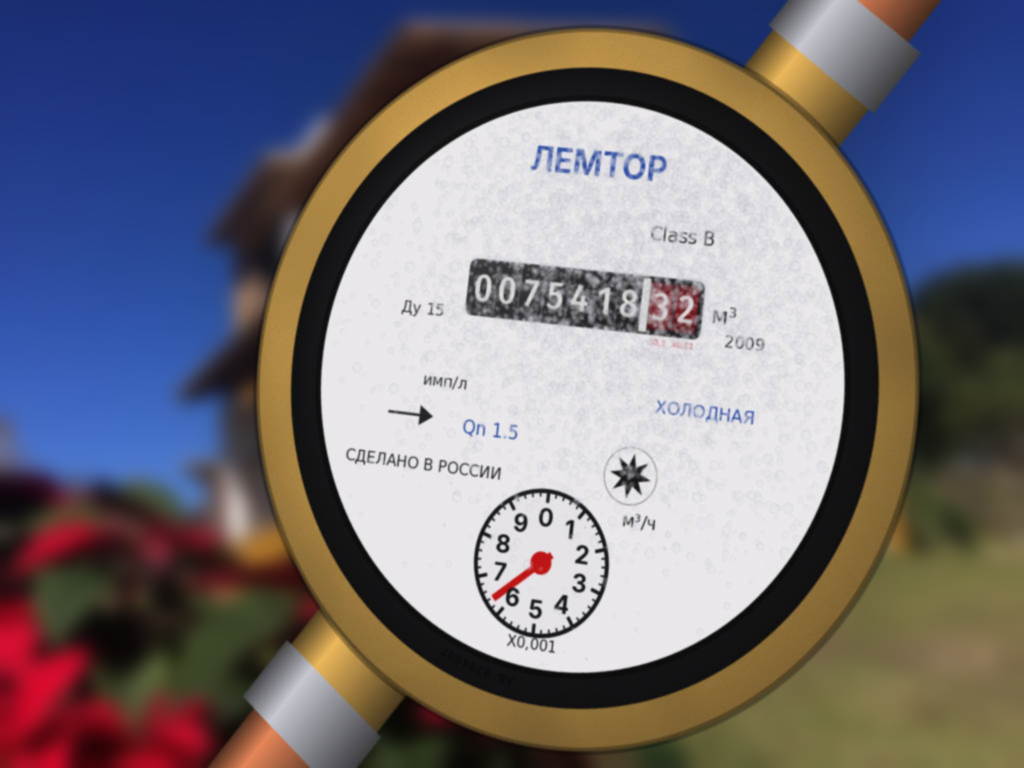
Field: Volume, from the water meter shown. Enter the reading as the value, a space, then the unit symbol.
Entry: 75418.326 m³
